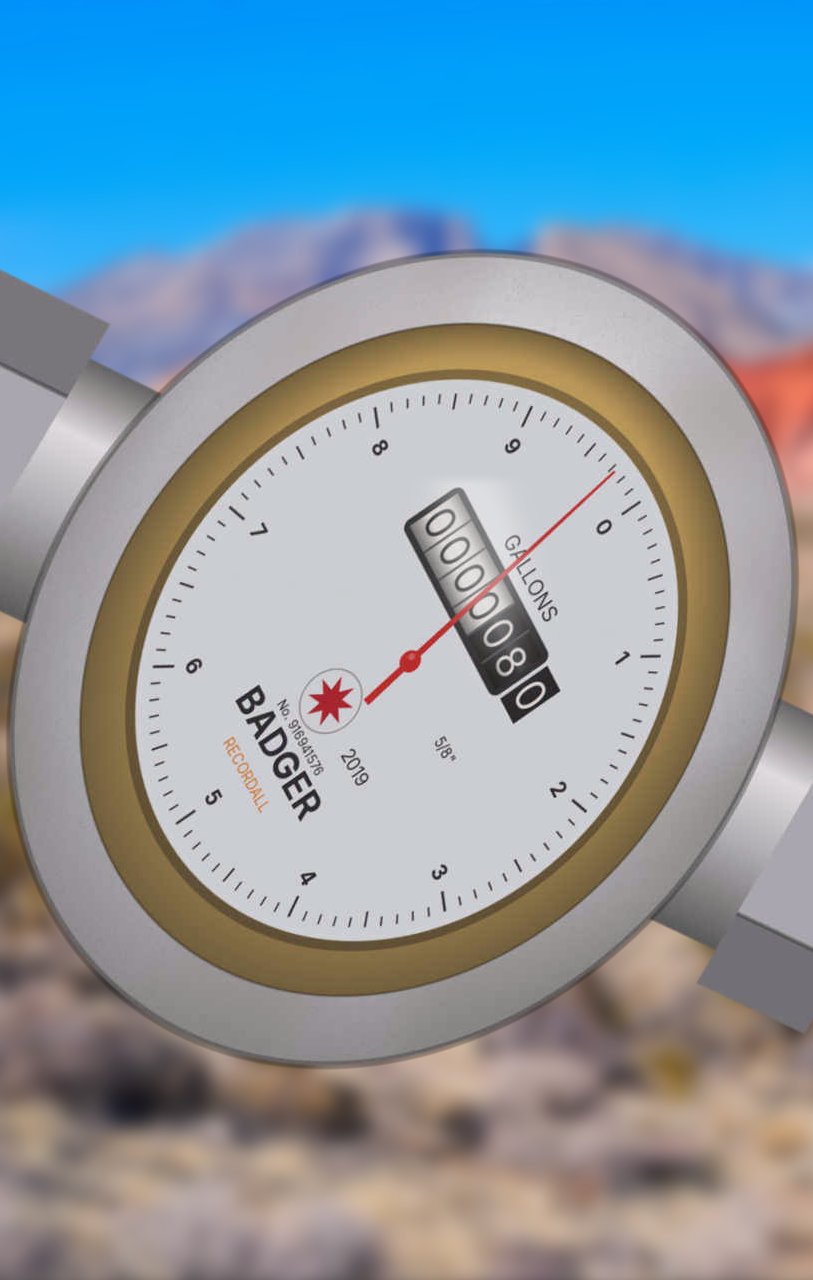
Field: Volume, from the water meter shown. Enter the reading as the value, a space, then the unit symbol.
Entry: 79.7 gal
